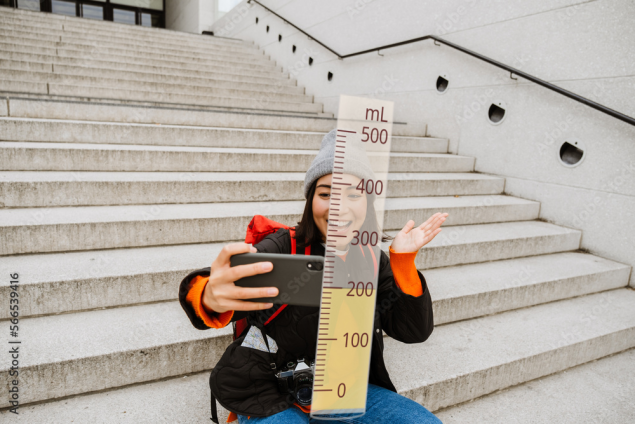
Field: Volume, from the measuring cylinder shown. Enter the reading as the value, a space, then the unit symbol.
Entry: 200 mL
